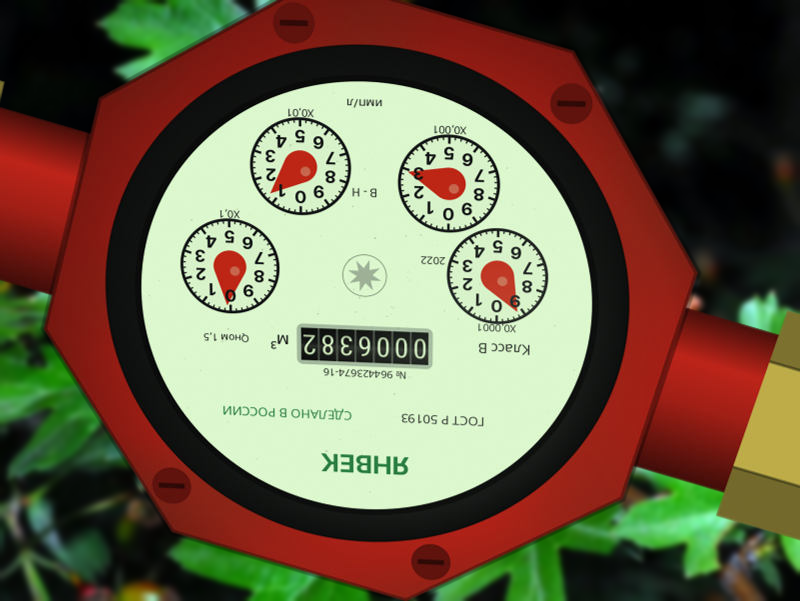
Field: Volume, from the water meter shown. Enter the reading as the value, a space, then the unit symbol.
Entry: 6382.0129 m³
